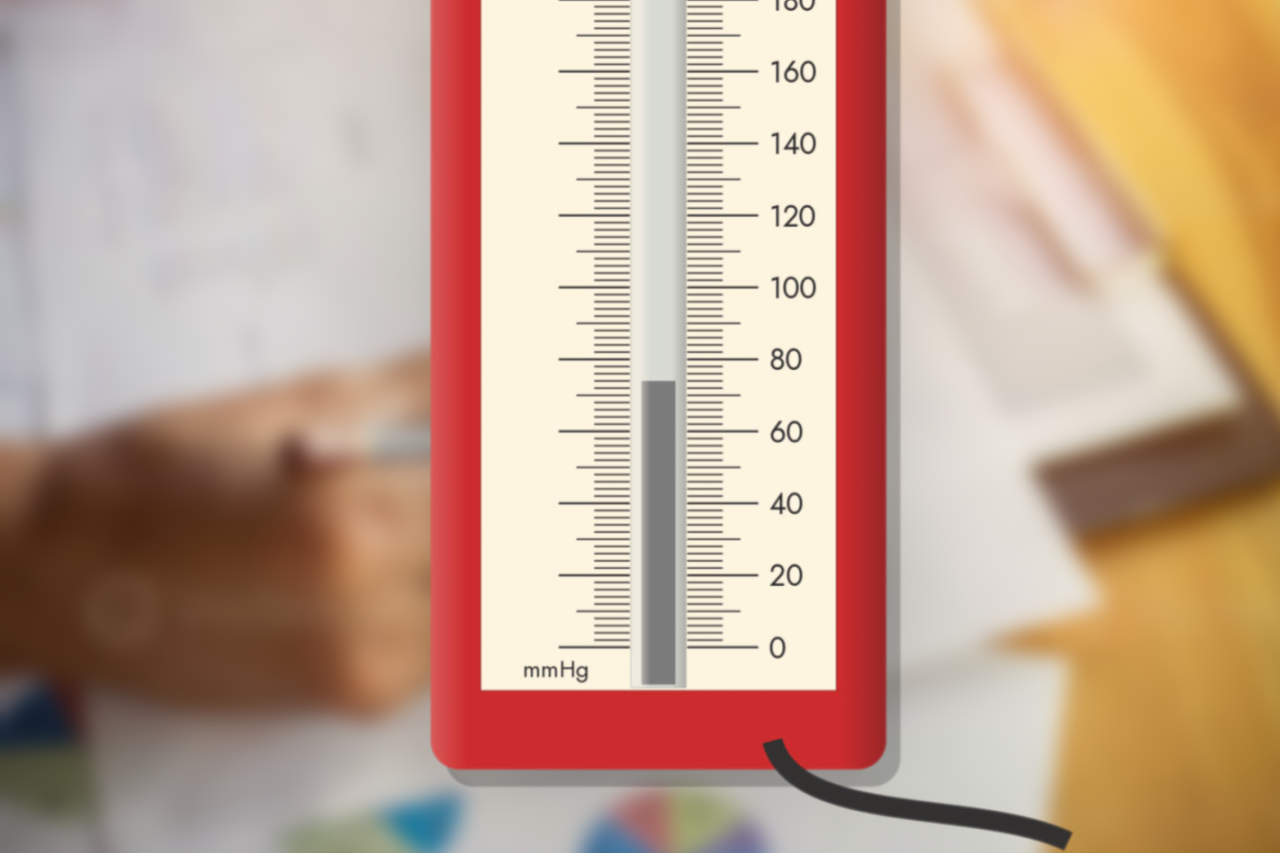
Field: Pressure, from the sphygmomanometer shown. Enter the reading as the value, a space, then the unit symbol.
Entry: 74 mmHg
